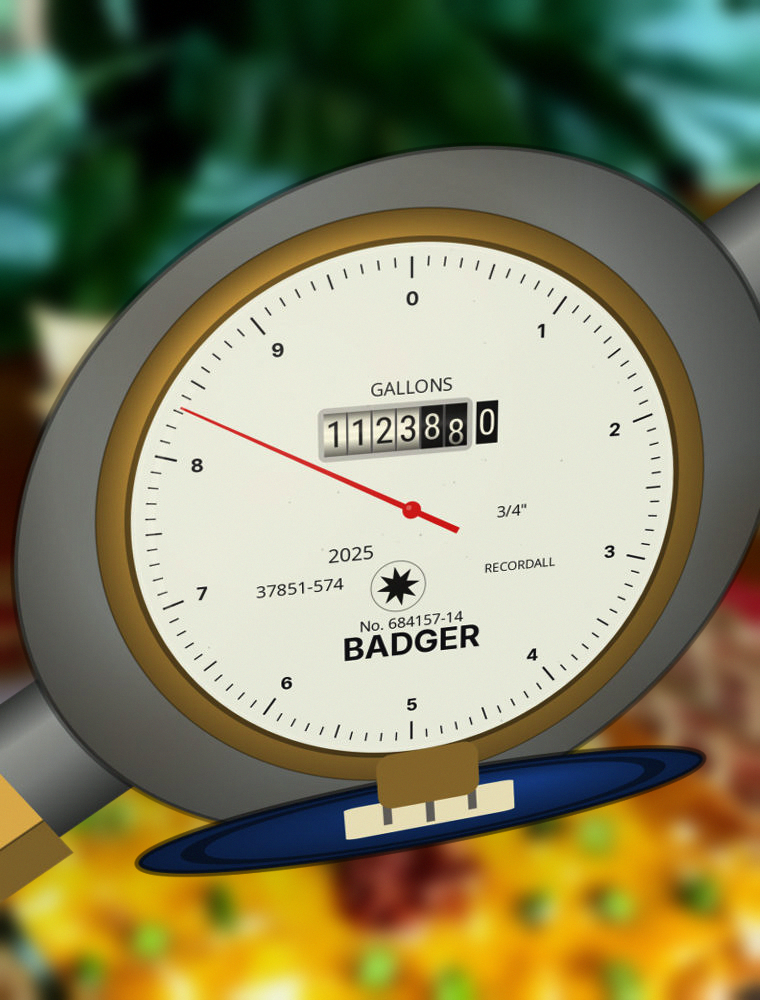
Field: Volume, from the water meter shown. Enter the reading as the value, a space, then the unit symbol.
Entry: 1123878.3 gal
